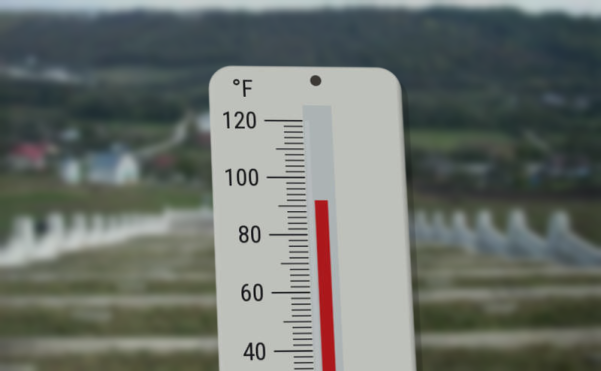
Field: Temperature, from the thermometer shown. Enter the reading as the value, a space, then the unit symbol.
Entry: 92 °F
